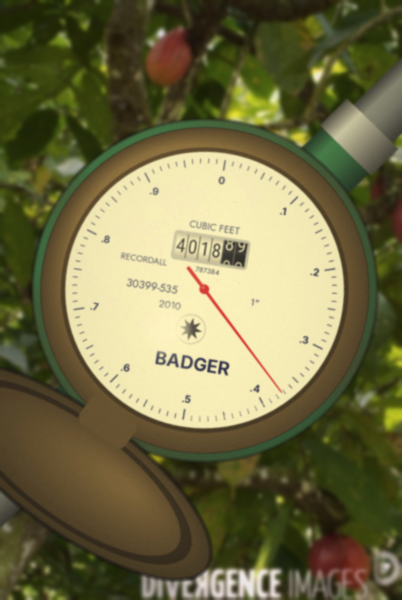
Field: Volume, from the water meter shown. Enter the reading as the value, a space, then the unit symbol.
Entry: 401889.37 ft³
